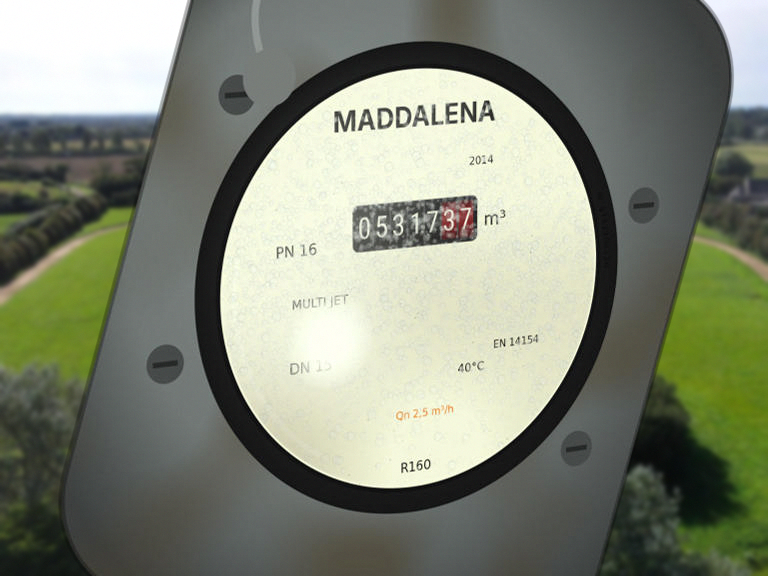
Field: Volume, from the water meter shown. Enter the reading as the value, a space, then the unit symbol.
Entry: 5317.37 m³
